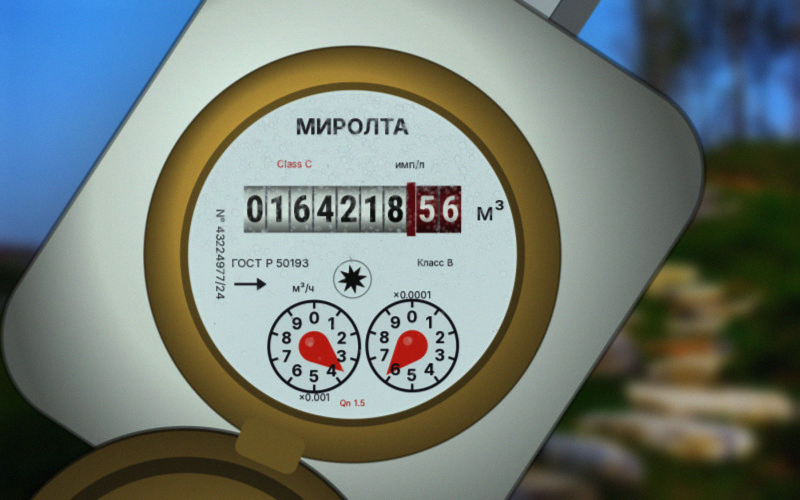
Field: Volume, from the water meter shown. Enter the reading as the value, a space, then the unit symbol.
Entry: 164218.5636 m³
